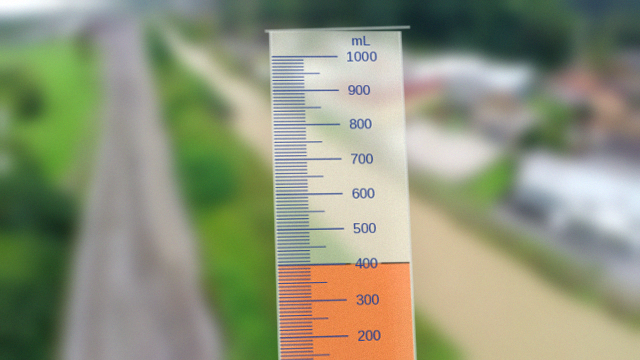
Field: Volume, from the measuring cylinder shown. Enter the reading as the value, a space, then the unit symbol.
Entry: 400 mL
